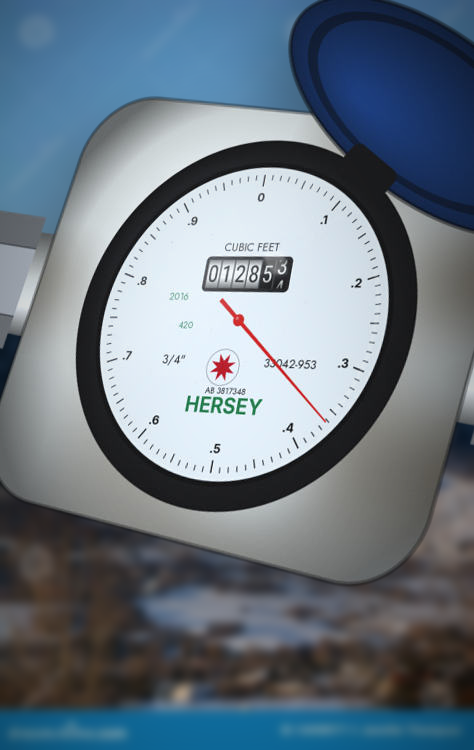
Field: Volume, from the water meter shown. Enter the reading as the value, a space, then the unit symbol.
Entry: 12853.36 ft³
